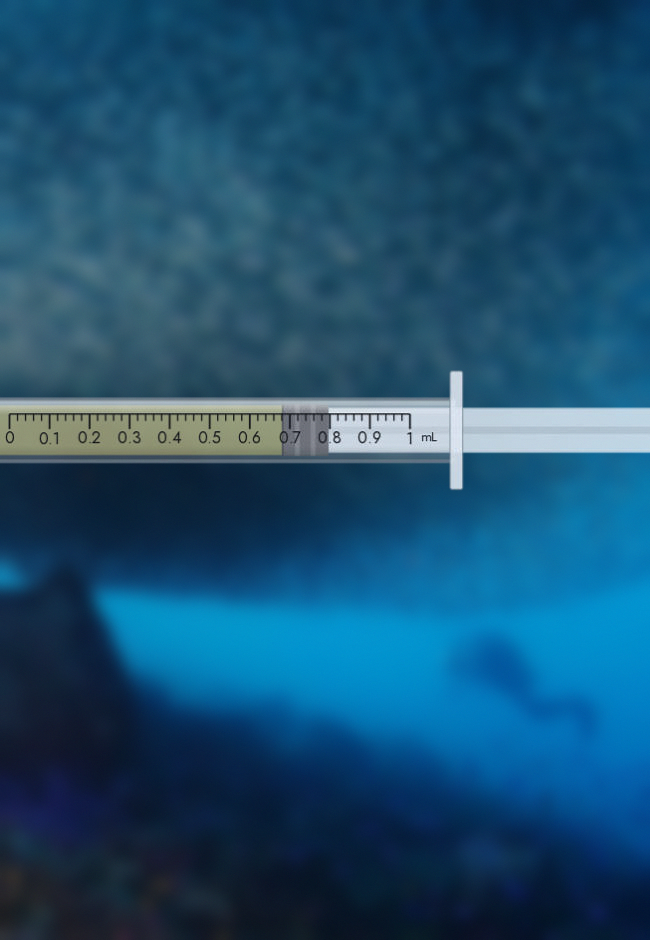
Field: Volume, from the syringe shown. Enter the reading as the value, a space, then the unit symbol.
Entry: 0.68 mL
